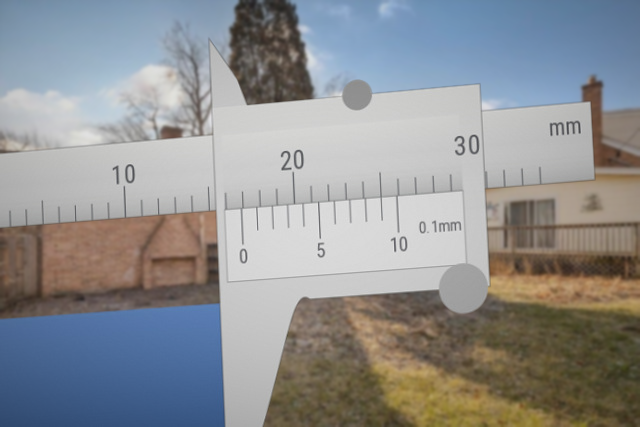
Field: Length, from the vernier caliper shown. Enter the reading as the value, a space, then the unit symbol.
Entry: 16.9 mm
